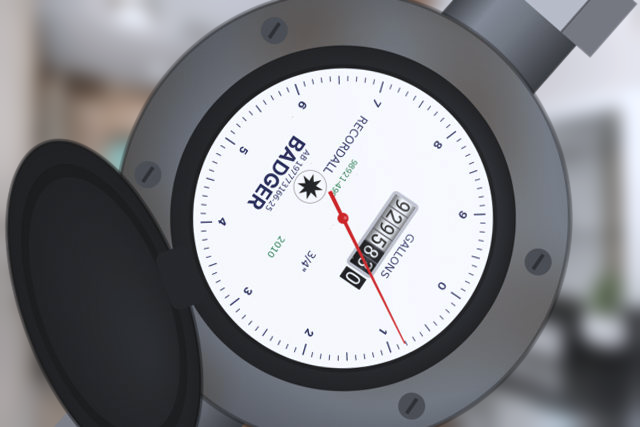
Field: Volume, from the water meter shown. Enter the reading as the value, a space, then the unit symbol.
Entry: 9295830.8 gal
